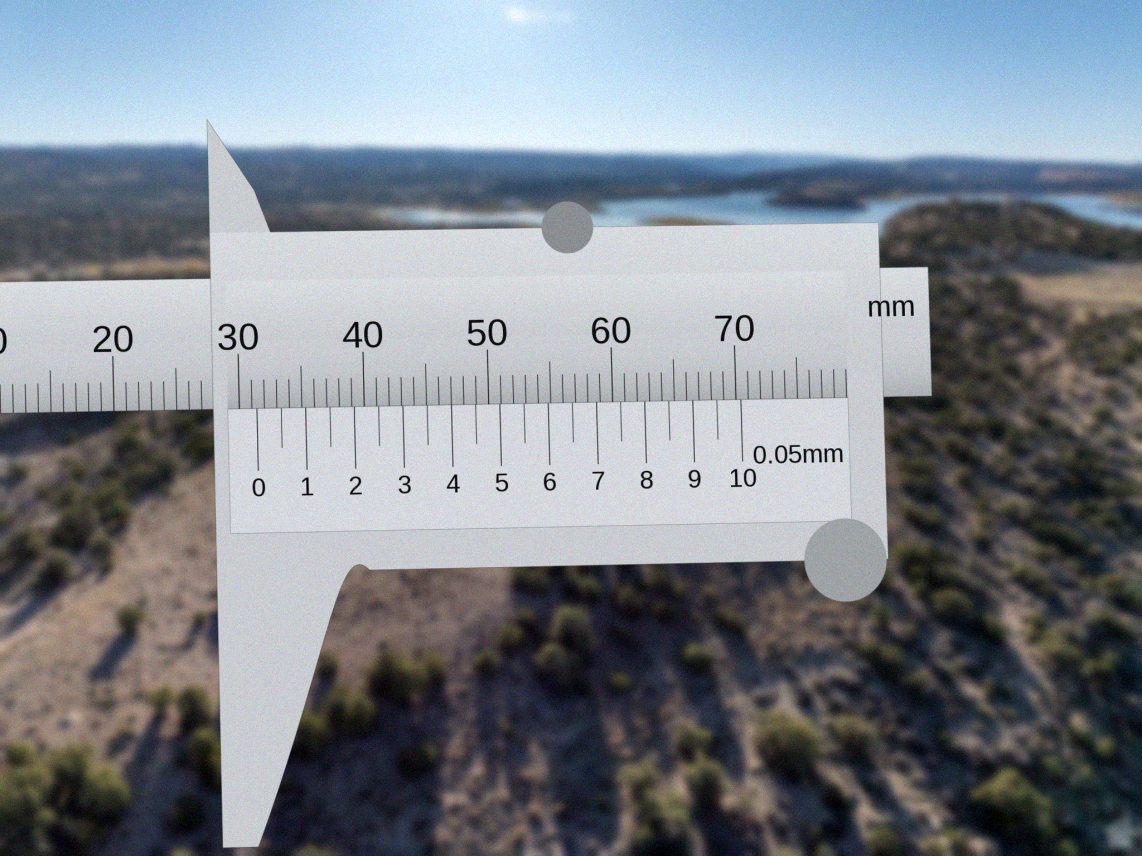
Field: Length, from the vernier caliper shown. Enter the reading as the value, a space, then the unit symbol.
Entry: 31.4 mm
